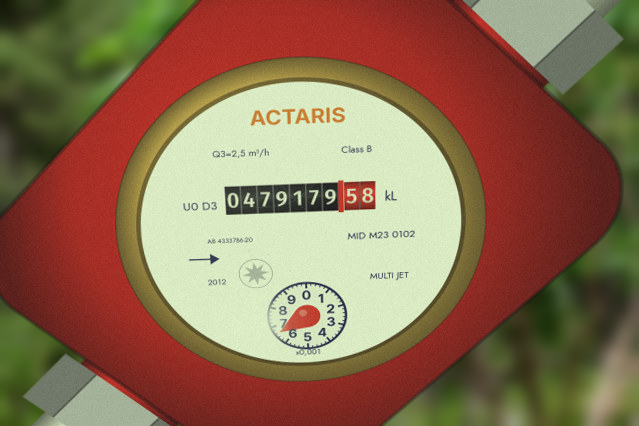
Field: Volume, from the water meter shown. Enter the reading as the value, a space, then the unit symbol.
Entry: 479179.586 kL
